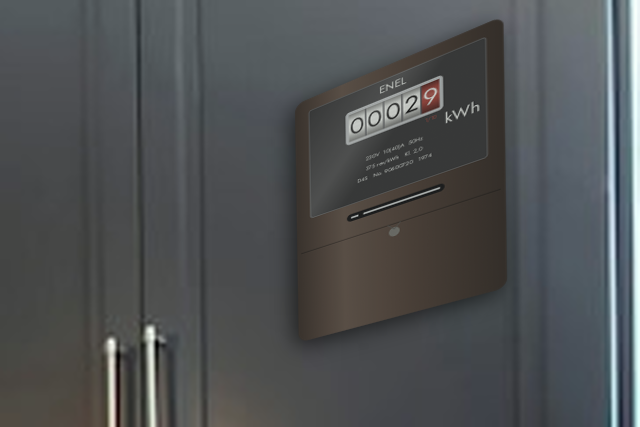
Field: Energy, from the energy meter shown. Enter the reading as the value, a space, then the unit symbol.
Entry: 2.9 kWh
